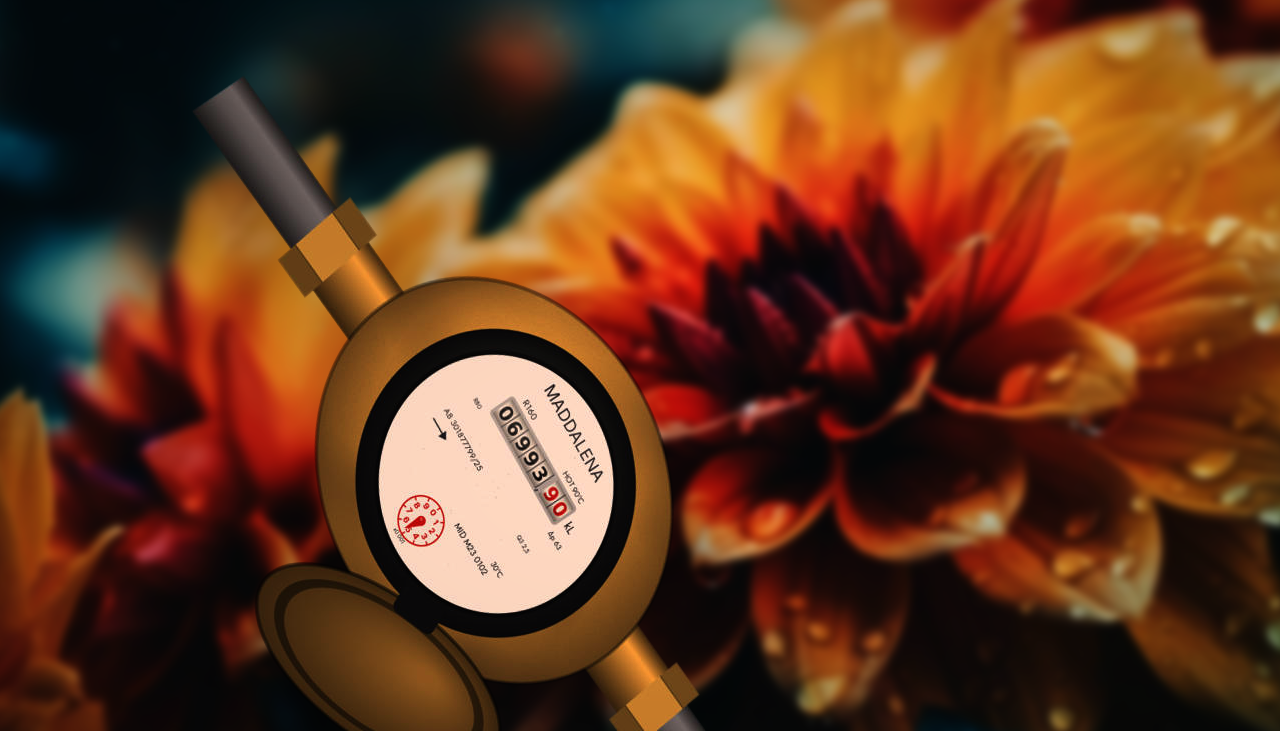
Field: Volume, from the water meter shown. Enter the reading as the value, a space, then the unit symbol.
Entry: 6993.905 kL
